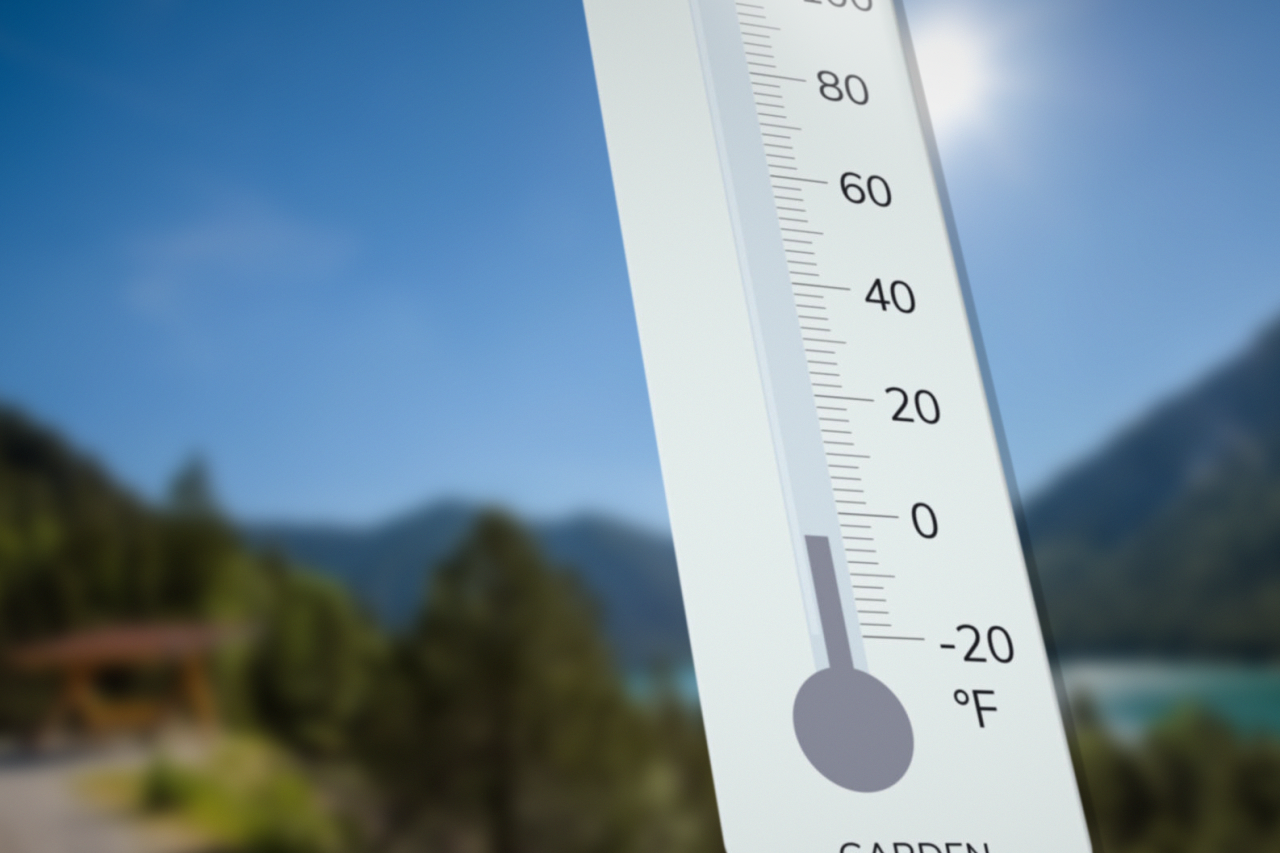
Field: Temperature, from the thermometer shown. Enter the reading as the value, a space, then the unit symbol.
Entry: -4 °F
